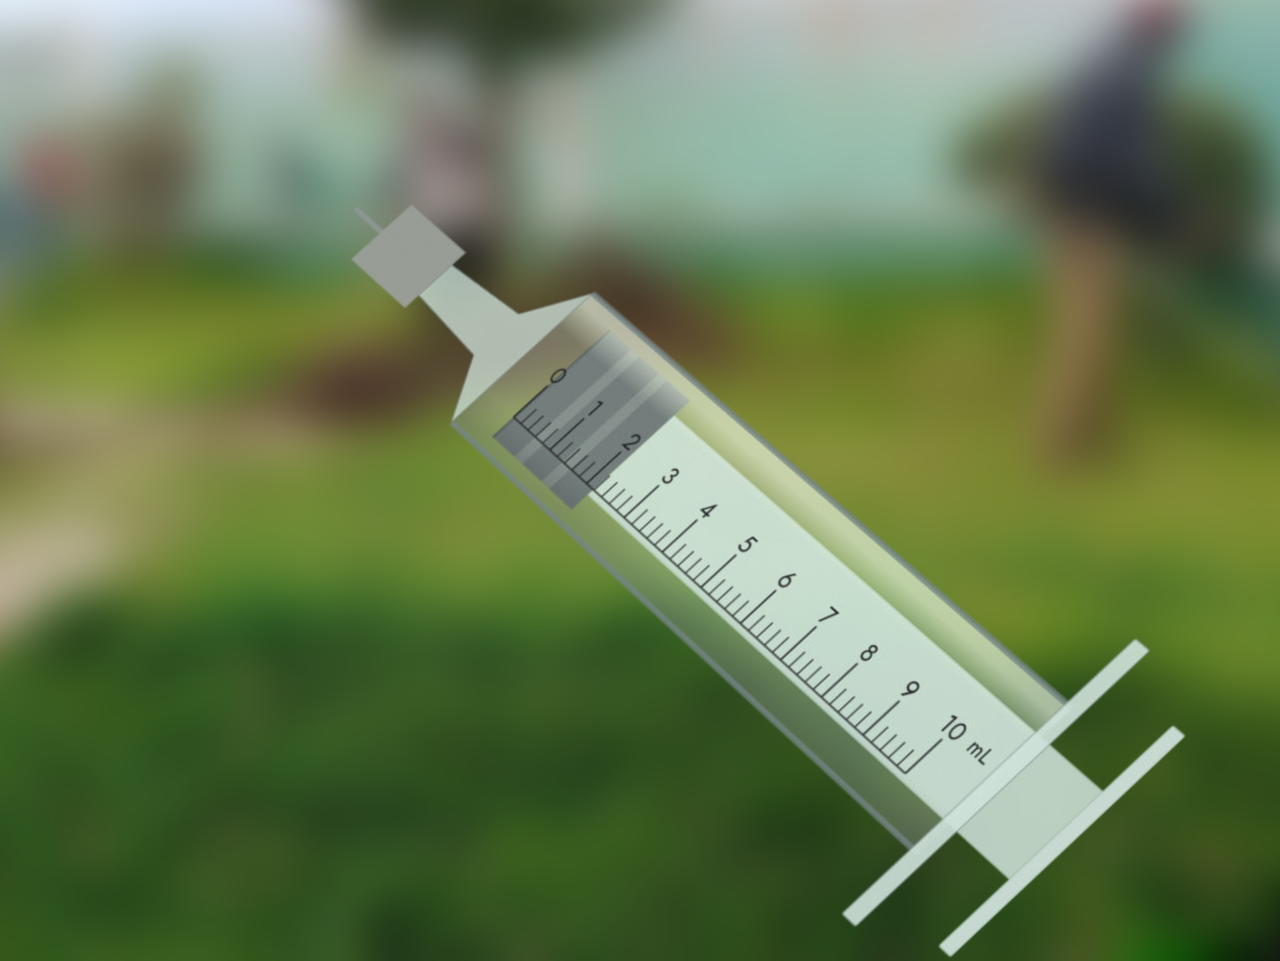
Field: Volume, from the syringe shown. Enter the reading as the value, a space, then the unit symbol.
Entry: 0 mL
